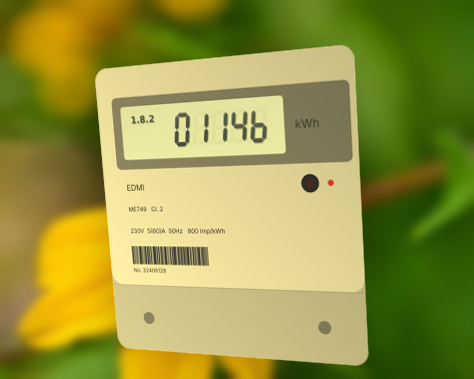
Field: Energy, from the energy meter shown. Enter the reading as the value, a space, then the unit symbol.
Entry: 1146 kWh
